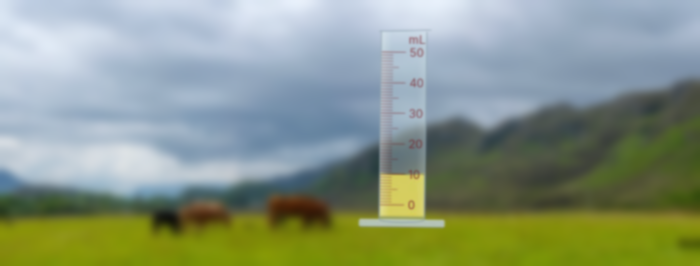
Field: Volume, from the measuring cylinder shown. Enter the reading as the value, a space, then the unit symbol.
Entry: 10 mL
